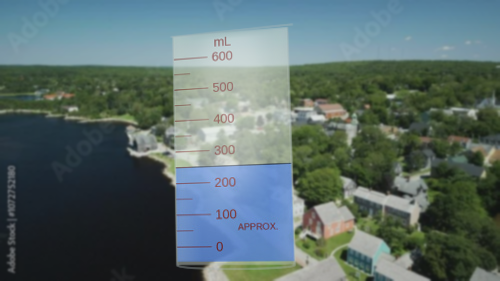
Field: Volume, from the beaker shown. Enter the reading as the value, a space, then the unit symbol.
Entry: 250 mL
